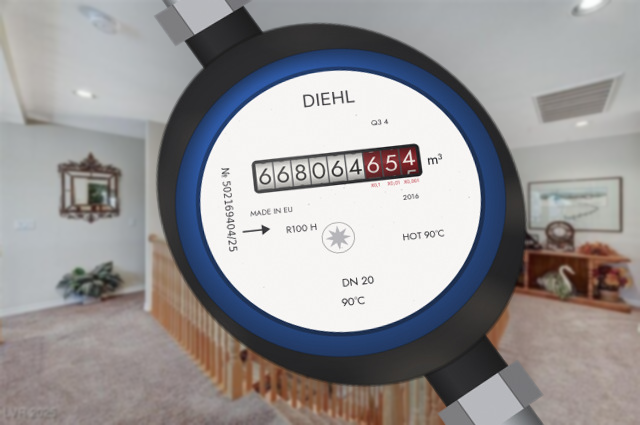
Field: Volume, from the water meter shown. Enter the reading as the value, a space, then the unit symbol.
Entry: 668064.654 m³
